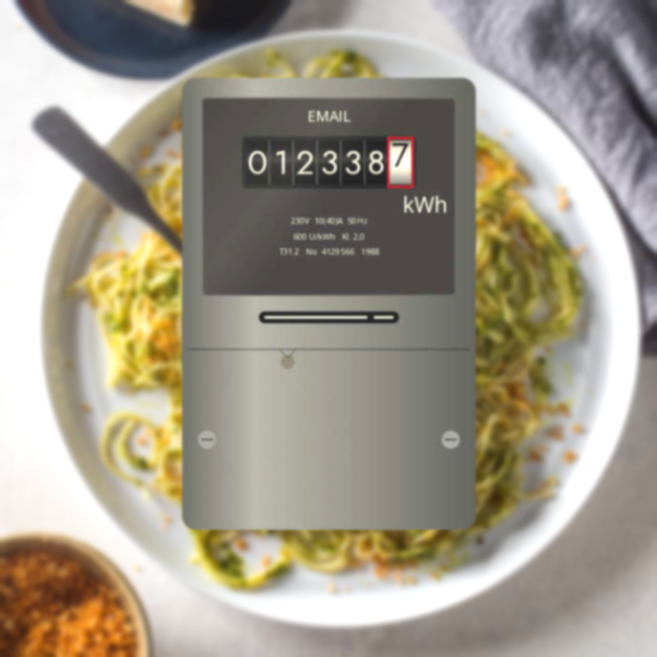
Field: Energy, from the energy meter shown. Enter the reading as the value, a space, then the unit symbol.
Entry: 12338.7 kWh
